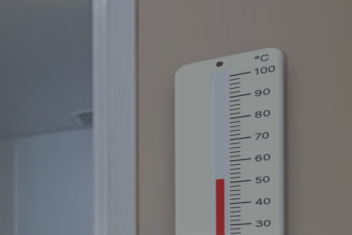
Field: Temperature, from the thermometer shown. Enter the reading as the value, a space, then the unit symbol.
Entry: 52 °C
